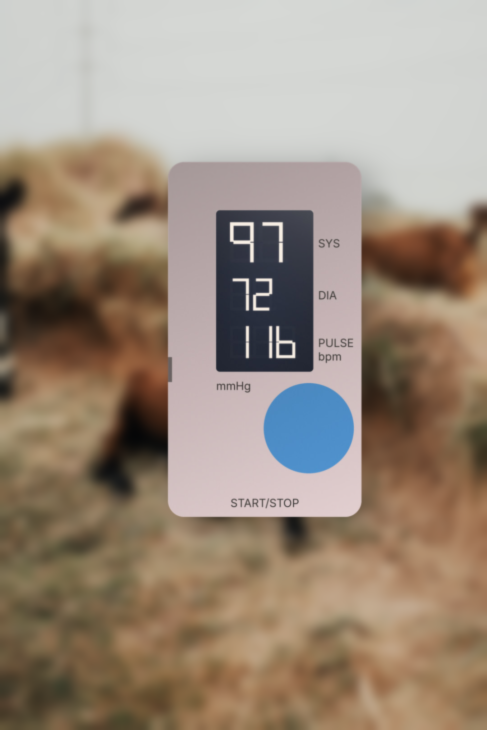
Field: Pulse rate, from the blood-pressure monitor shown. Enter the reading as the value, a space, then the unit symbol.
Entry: 116 bpm
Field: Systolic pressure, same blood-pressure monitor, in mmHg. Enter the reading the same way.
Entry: 97 mmHg
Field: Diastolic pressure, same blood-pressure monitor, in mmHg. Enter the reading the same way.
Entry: 72 mmHg
